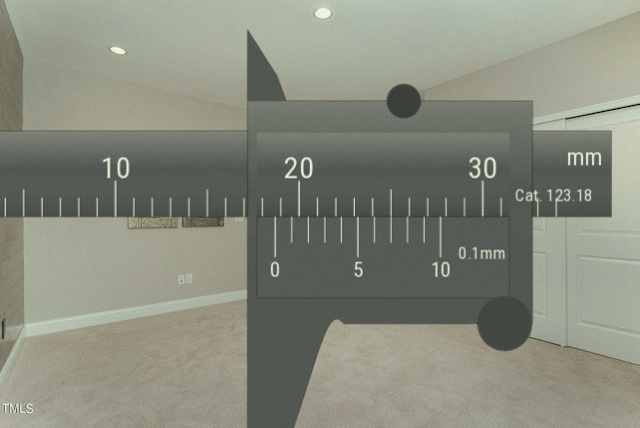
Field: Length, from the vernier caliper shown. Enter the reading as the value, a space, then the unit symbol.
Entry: 18.7 mm
